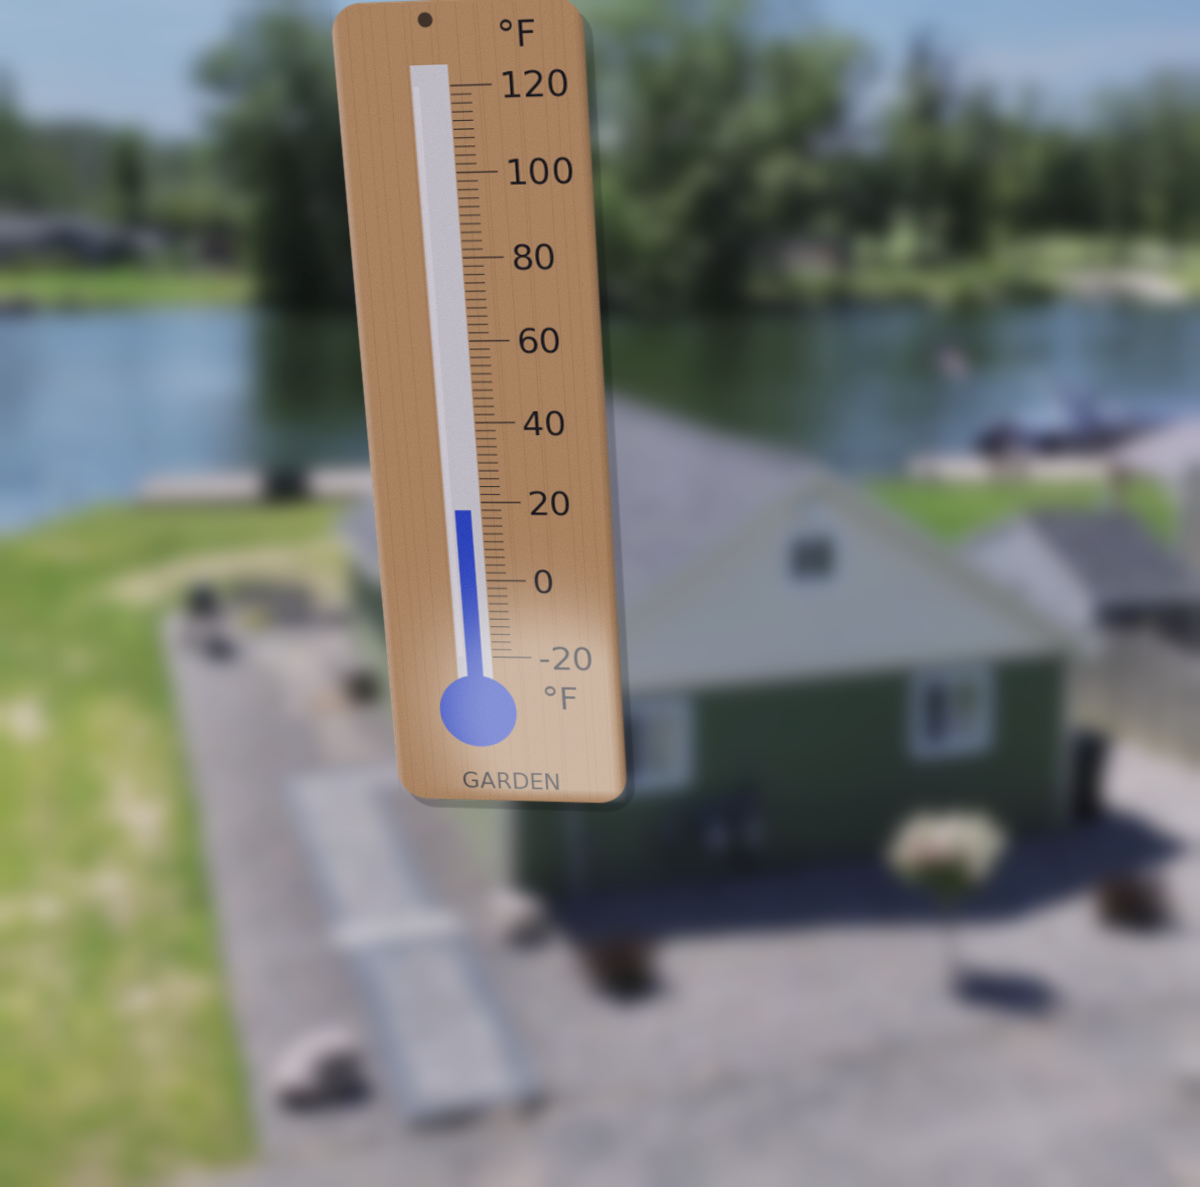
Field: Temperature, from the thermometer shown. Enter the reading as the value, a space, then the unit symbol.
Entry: 18 °F
